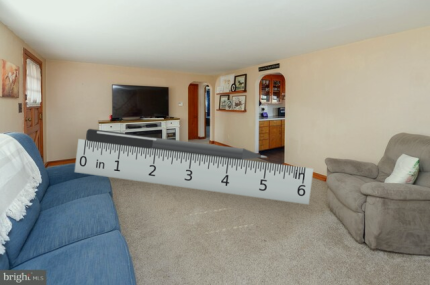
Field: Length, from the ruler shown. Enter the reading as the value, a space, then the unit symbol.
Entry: 5 in
